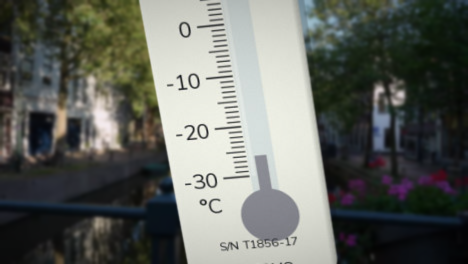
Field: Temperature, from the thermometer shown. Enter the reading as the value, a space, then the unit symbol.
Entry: -26 °C
